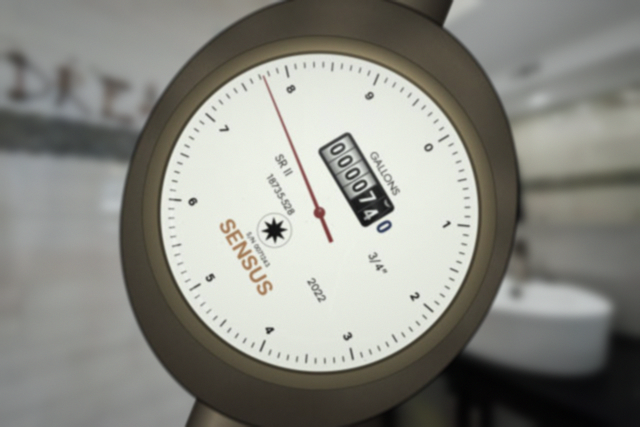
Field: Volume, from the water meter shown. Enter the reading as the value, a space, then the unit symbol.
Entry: 737.7 gal
